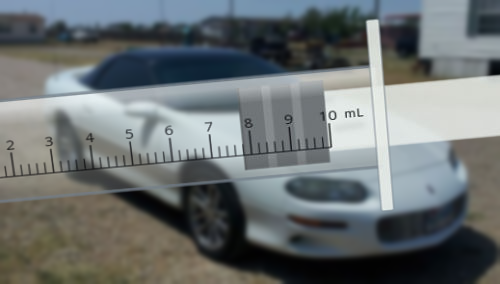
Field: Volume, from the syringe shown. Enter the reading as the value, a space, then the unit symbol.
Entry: 7.8 mL
